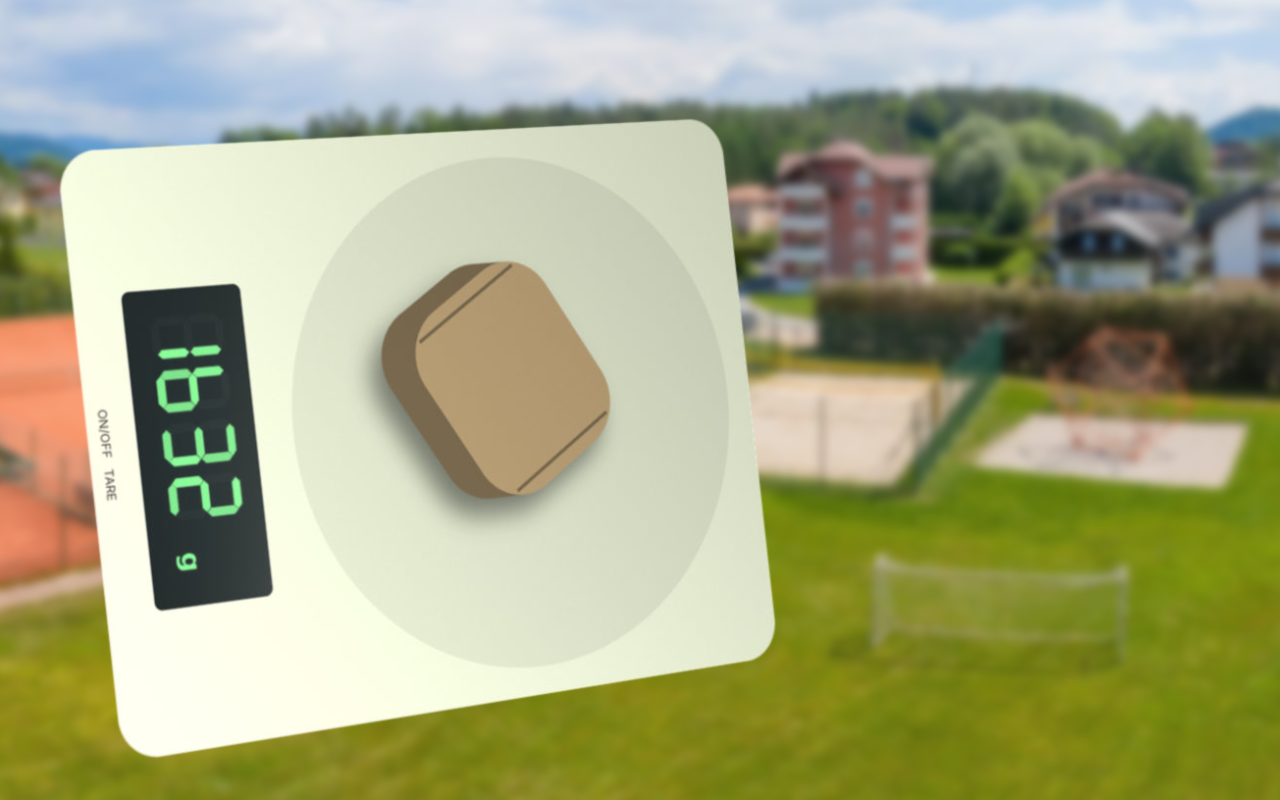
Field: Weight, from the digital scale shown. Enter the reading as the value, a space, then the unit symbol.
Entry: 1632 g
